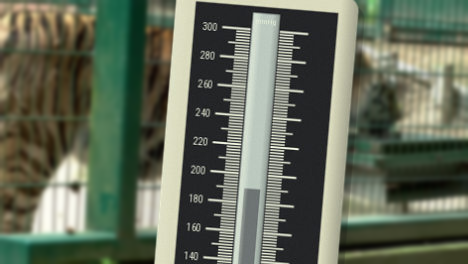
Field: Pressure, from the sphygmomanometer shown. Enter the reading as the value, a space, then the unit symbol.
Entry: 190 mmHg
